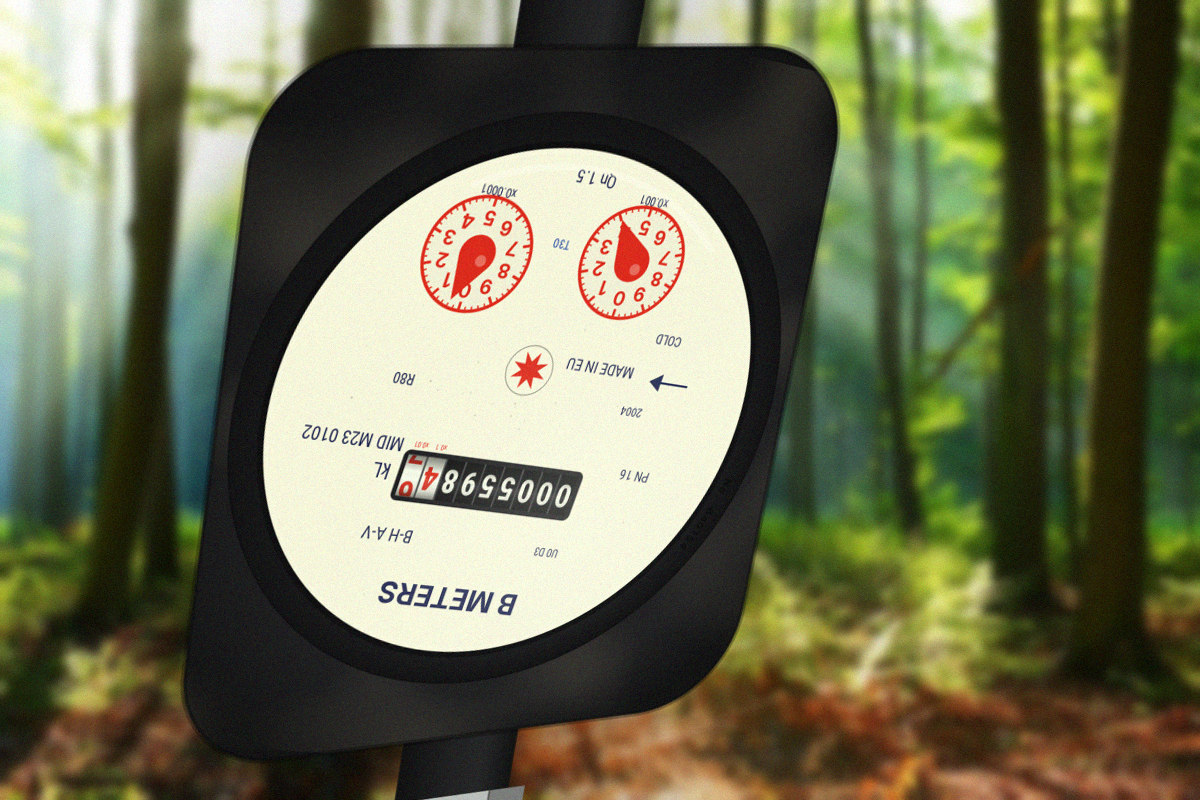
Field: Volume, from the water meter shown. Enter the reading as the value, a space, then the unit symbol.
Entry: 5598.4640 kL
